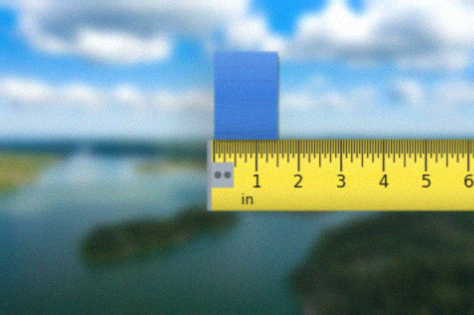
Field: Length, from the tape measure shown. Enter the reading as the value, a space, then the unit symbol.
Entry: 1.5 in
